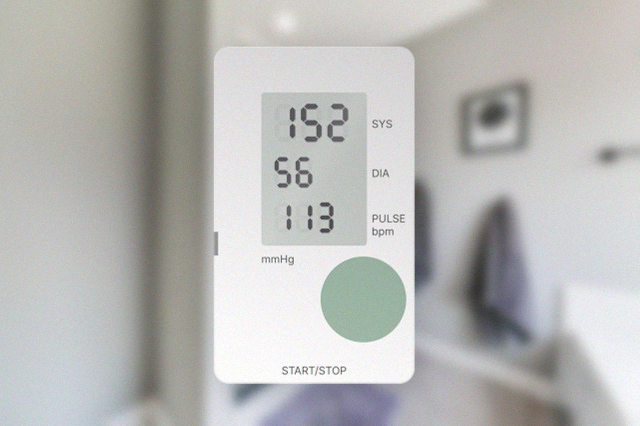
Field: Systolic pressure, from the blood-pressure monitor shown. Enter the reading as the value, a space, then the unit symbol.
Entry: 152 mmHg
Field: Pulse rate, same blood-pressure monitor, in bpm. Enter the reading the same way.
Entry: 113 bpm
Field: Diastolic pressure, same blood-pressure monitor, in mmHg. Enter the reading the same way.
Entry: 56 mmHg
